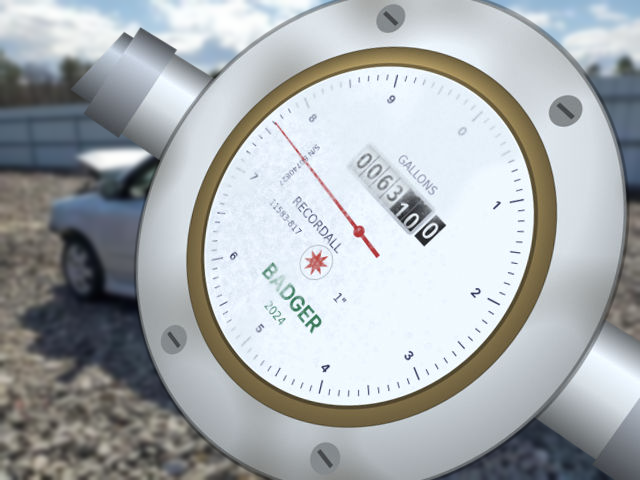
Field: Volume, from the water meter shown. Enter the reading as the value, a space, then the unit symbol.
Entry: 63097.6 gal
